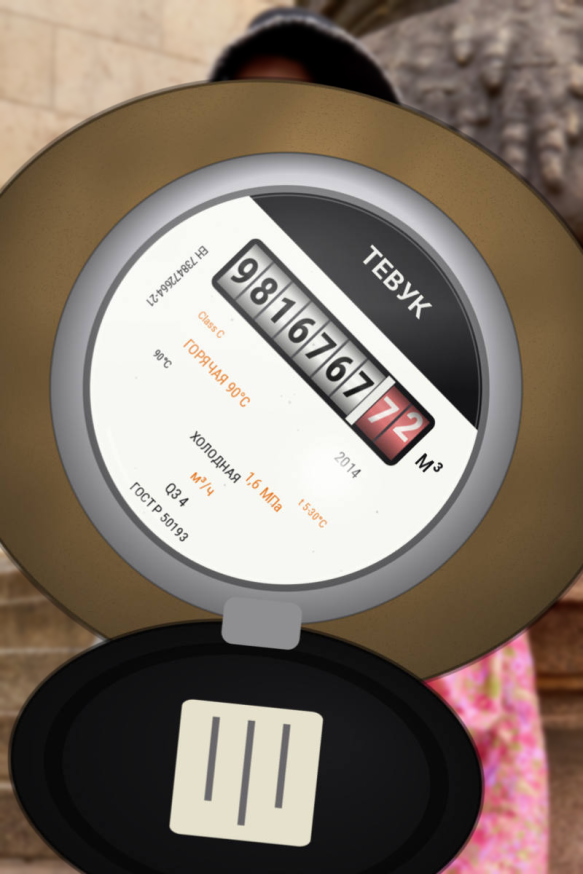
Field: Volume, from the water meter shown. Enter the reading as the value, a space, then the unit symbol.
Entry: 9816767.72 m³
